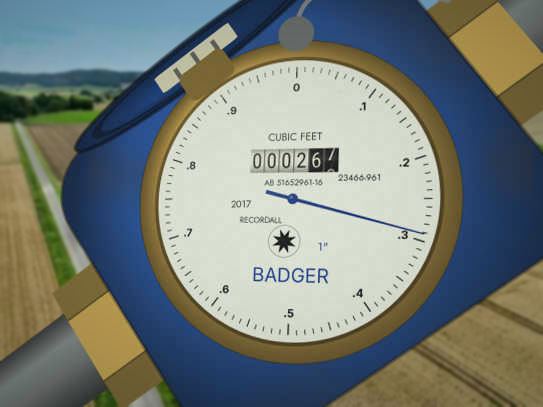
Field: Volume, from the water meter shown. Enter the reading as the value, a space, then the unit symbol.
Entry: 267.29 ft³
